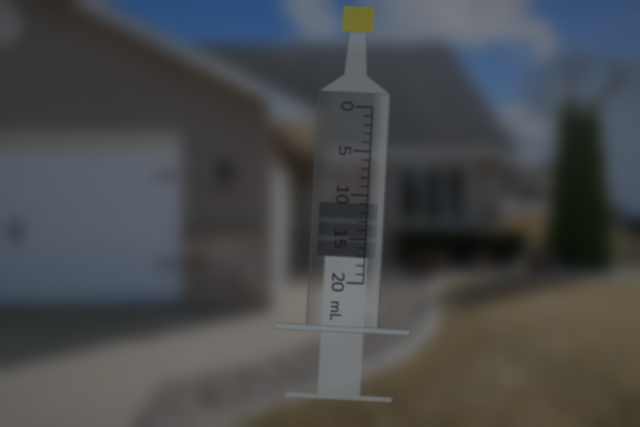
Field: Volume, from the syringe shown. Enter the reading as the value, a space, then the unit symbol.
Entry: 11 mL
